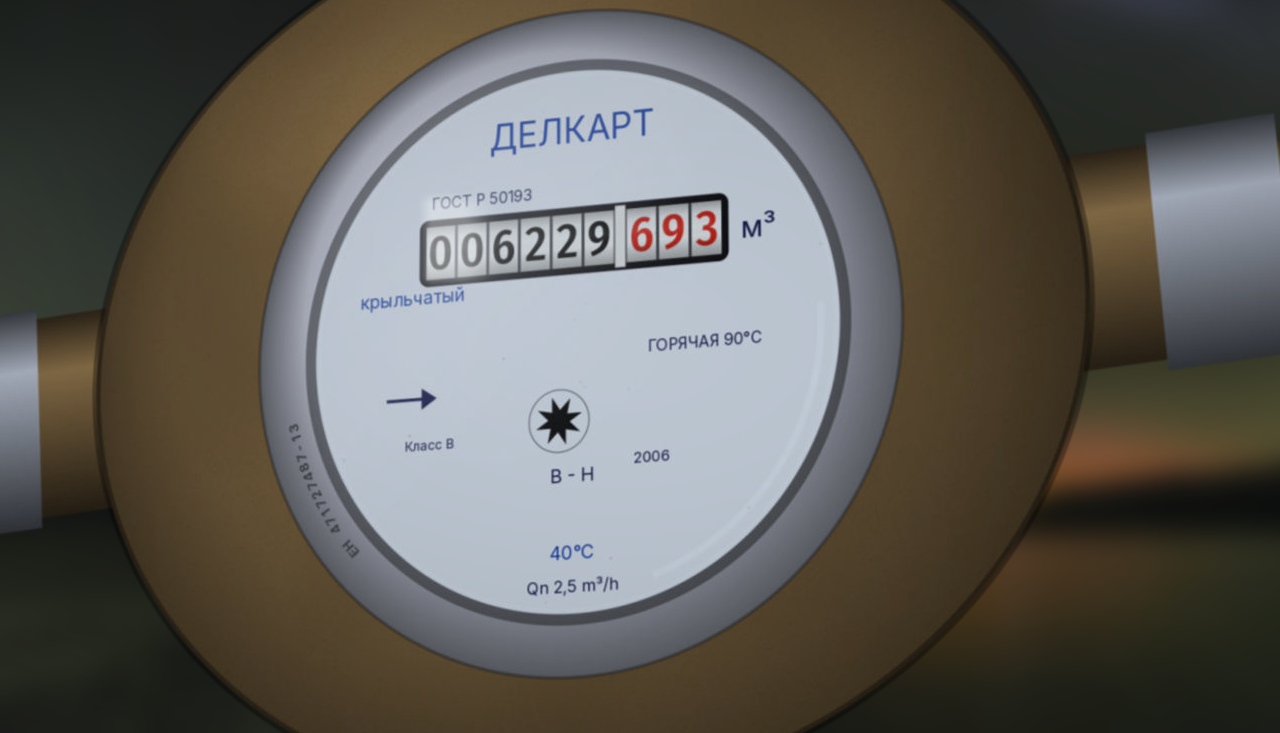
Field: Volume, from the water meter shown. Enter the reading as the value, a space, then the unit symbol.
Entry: 6229.693 m³
